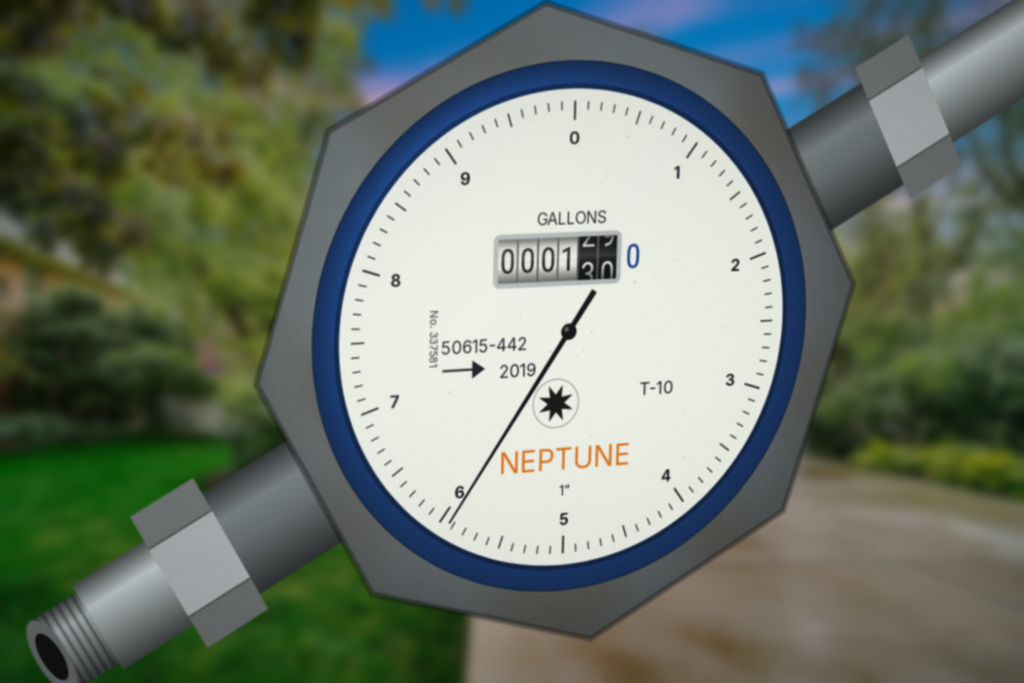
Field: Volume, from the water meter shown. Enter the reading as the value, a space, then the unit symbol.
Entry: 1295.9 gal
